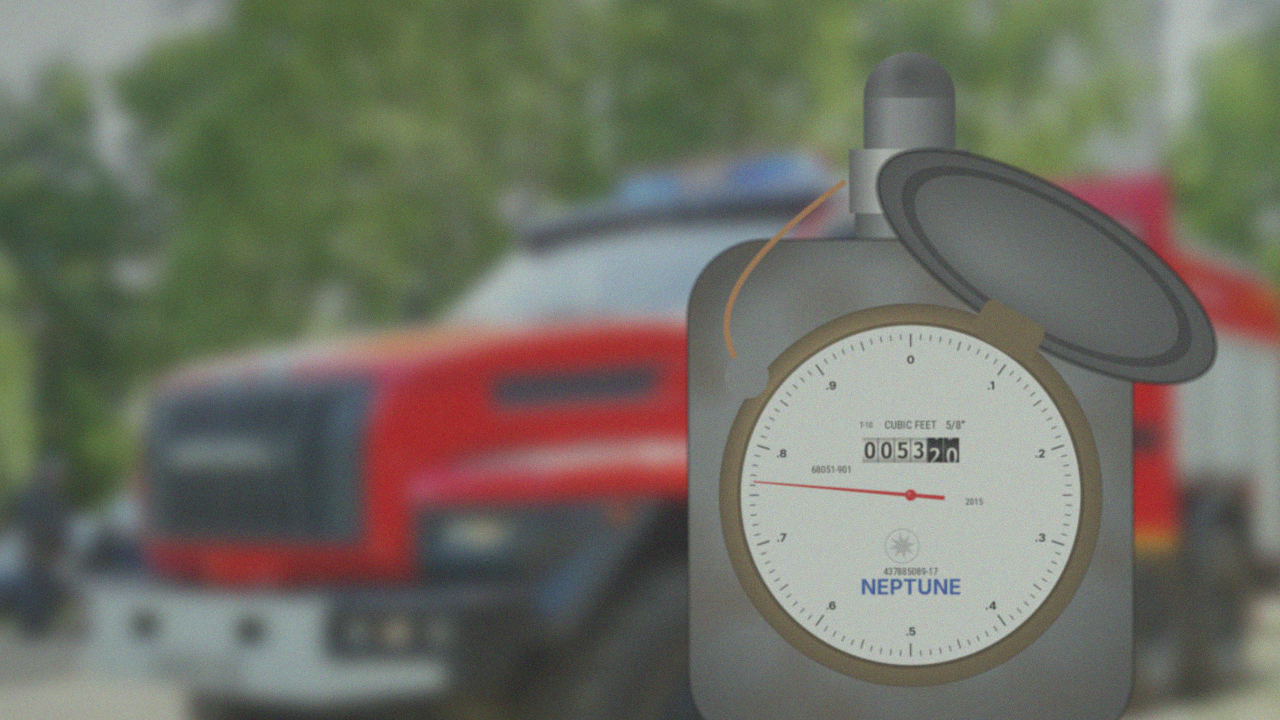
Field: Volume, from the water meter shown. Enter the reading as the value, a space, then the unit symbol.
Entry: 5319.76 ft³
